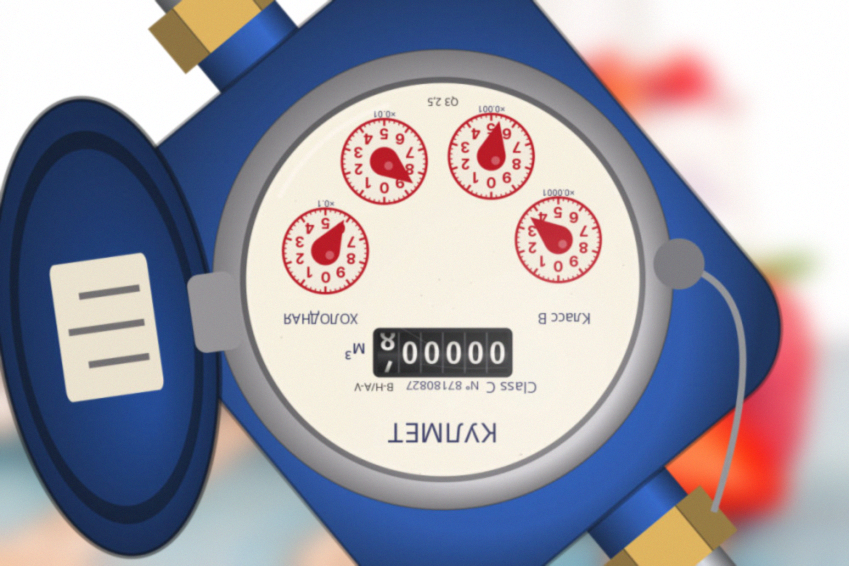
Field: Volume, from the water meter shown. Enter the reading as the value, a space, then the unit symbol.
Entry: 7.5853 m³
